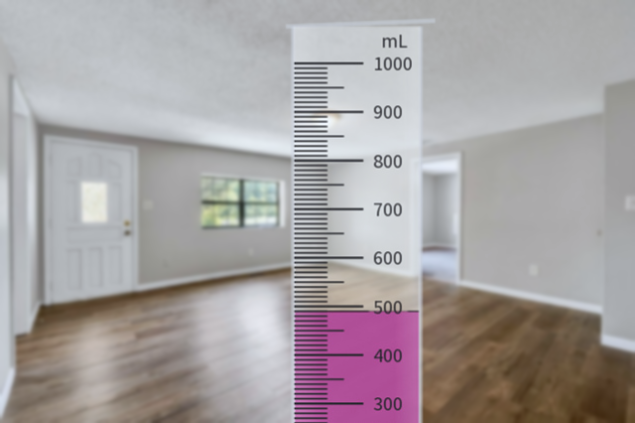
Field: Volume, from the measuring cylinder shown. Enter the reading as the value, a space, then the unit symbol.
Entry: 490 mL
